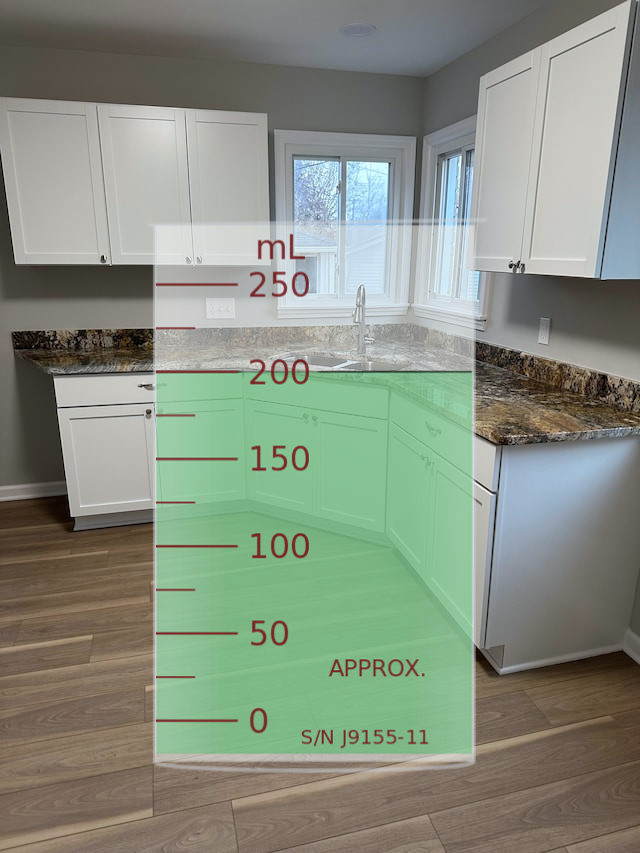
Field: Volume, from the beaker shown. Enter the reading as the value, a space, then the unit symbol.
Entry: 200 mL
